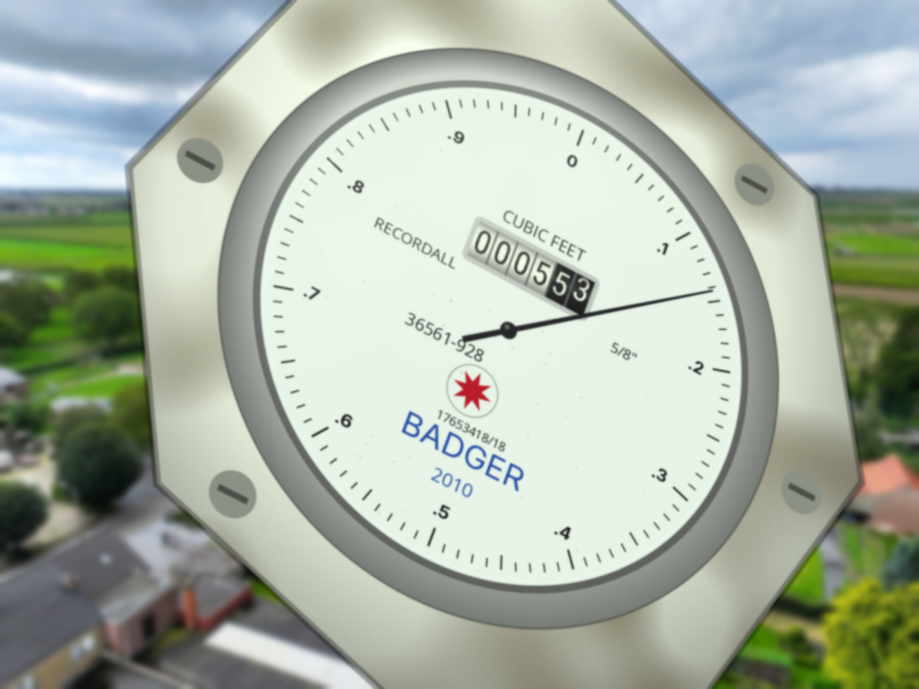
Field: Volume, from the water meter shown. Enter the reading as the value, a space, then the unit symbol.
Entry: 553.14 ft³
